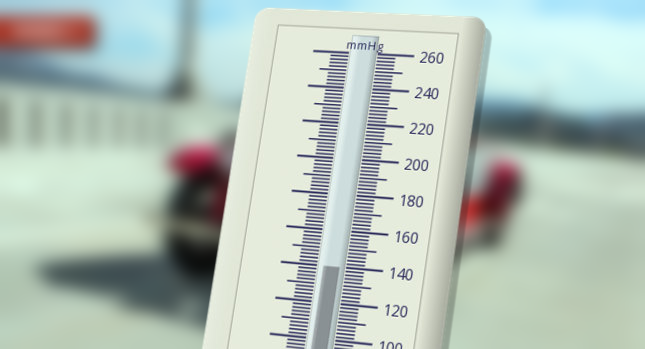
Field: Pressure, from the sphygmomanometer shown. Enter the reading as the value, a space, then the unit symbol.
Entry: 140 mmHg
